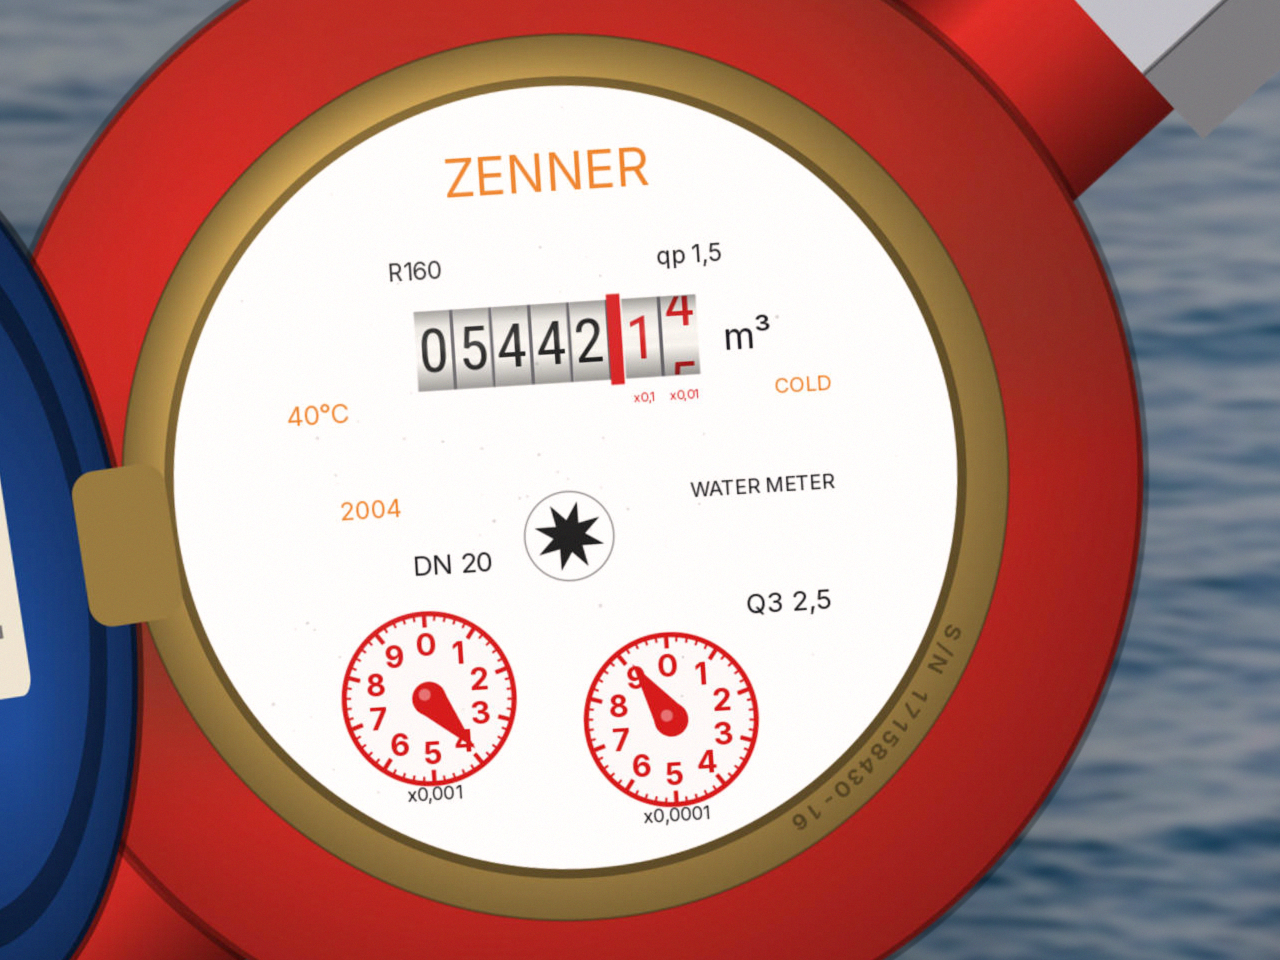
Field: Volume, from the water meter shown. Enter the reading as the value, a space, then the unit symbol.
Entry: 5442.1439 m³
